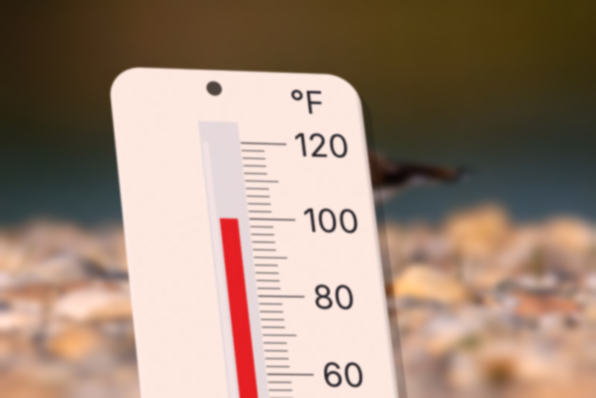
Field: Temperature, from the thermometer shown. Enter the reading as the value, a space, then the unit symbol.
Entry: 100 °F
